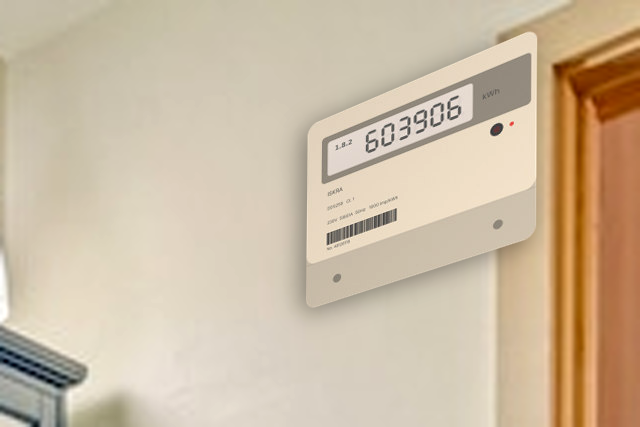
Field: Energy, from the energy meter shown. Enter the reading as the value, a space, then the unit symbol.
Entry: 603906 kWh
